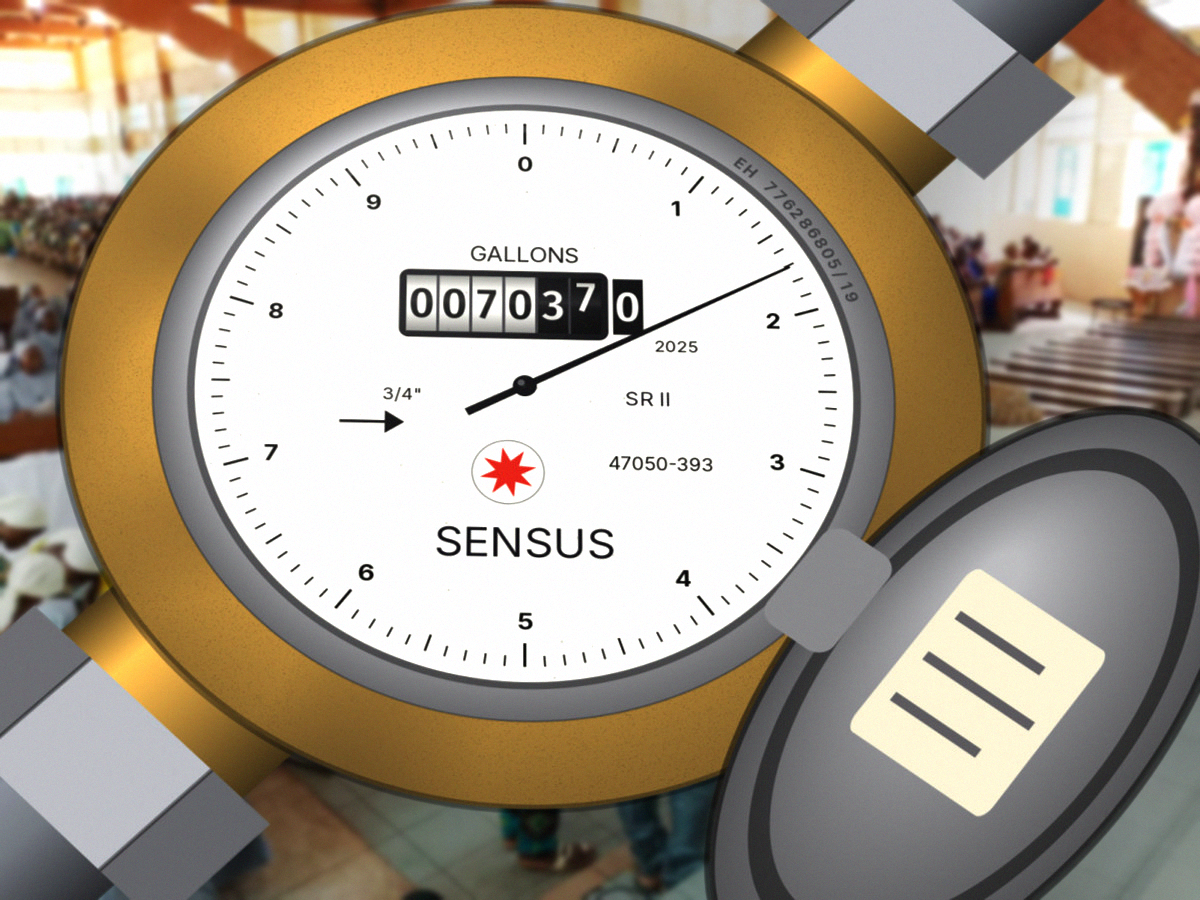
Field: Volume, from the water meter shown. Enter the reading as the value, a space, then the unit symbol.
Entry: 70371.7 gal
